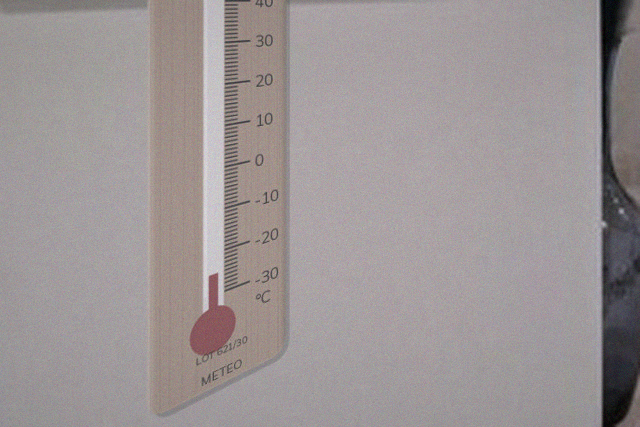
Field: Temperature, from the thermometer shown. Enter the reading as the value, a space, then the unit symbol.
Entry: -25 °C
